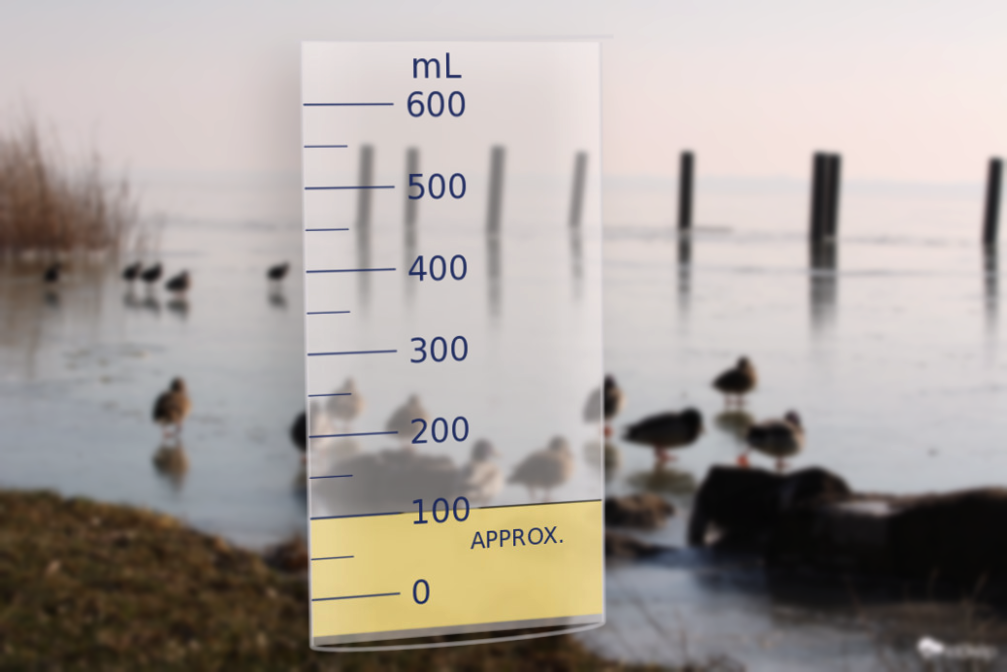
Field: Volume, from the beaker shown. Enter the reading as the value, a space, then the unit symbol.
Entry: 100 mL
